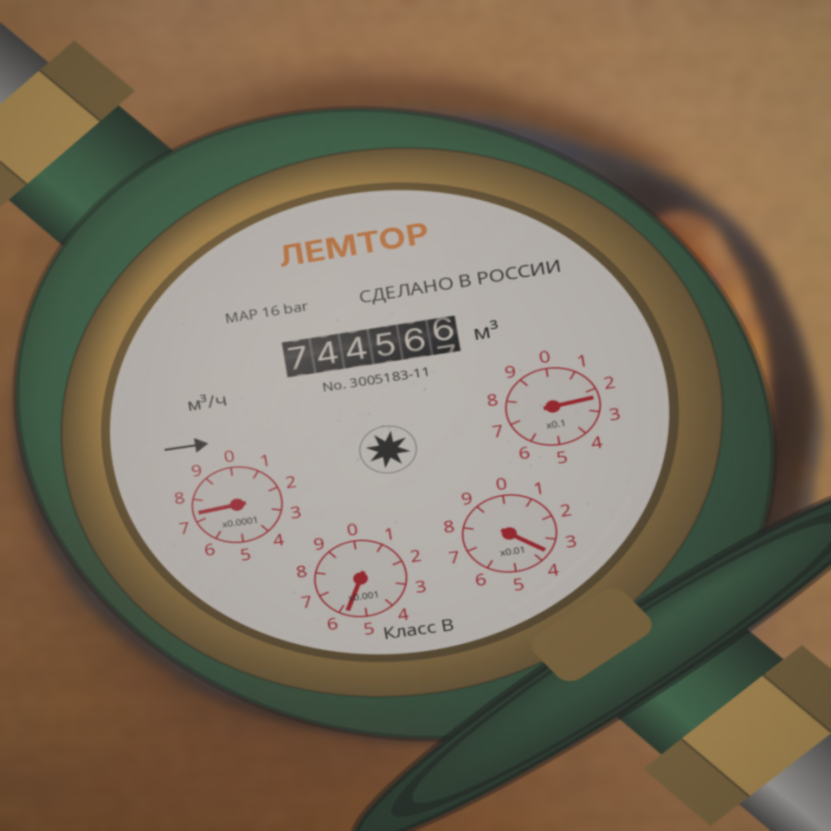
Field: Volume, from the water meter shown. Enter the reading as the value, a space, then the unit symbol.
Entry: 744566.2357 m³
